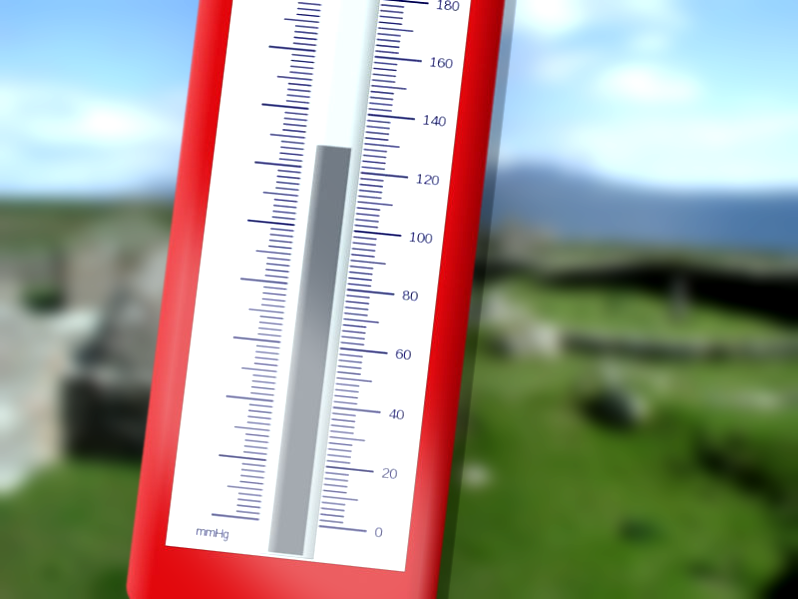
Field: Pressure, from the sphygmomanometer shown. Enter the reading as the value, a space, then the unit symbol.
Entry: 128 mmHg
